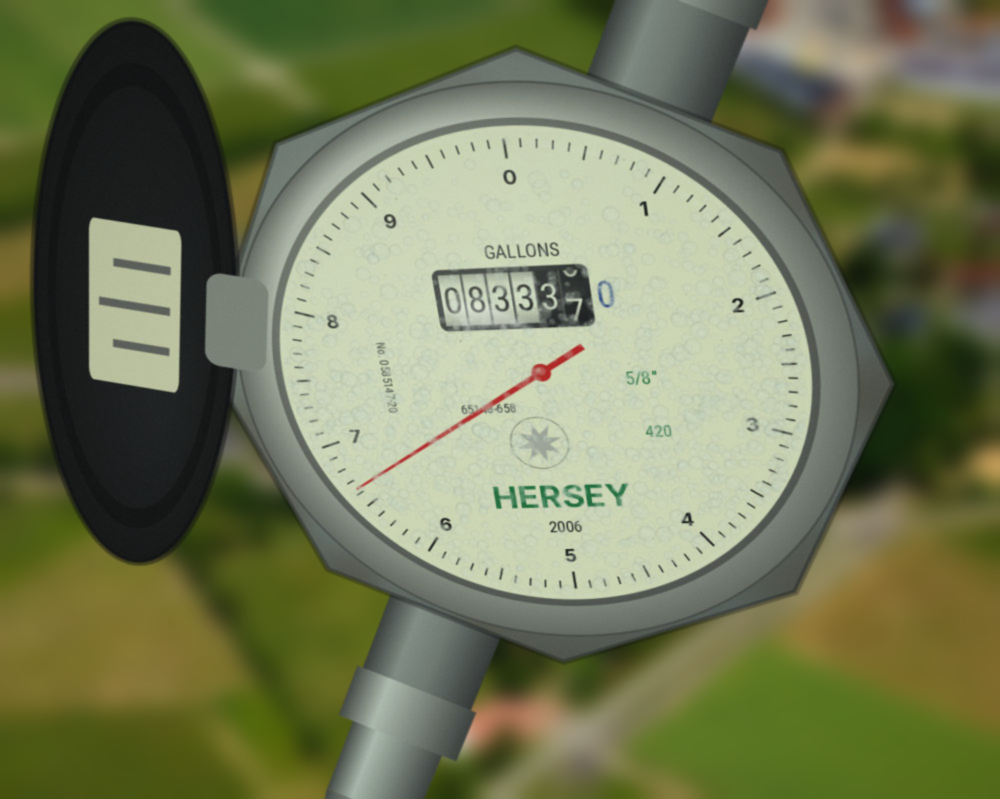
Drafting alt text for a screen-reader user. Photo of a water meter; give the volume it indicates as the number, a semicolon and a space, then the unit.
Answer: 833366.6; gal
